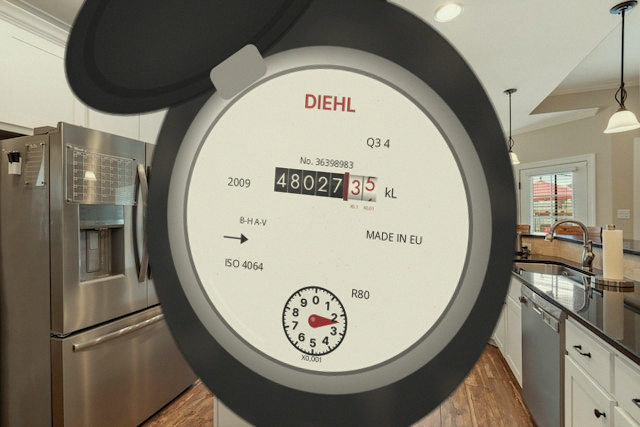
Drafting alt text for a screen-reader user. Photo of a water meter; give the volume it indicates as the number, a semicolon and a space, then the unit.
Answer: 48027.352; kL
